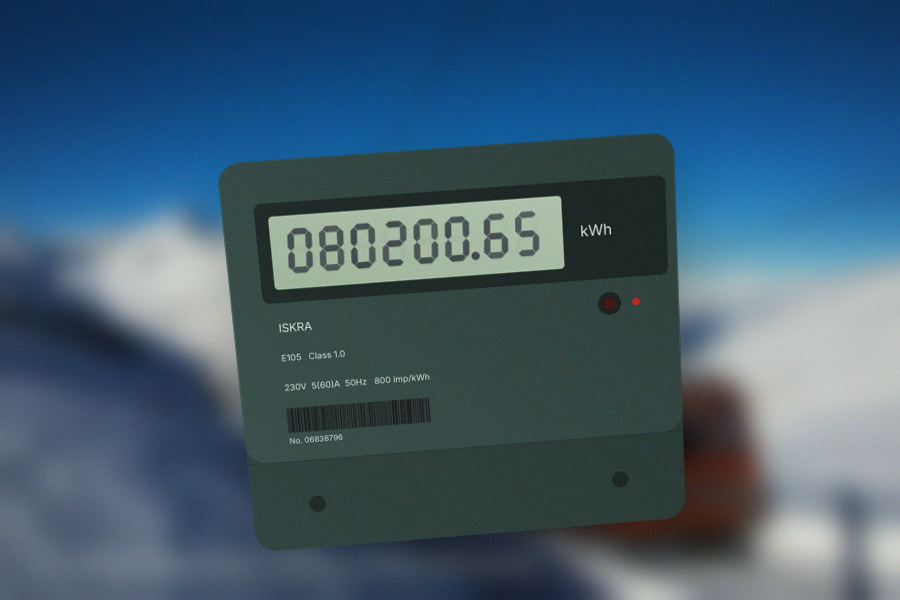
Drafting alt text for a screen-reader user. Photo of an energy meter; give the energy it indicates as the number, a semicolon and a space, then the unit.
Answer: 80200.65; kWh
